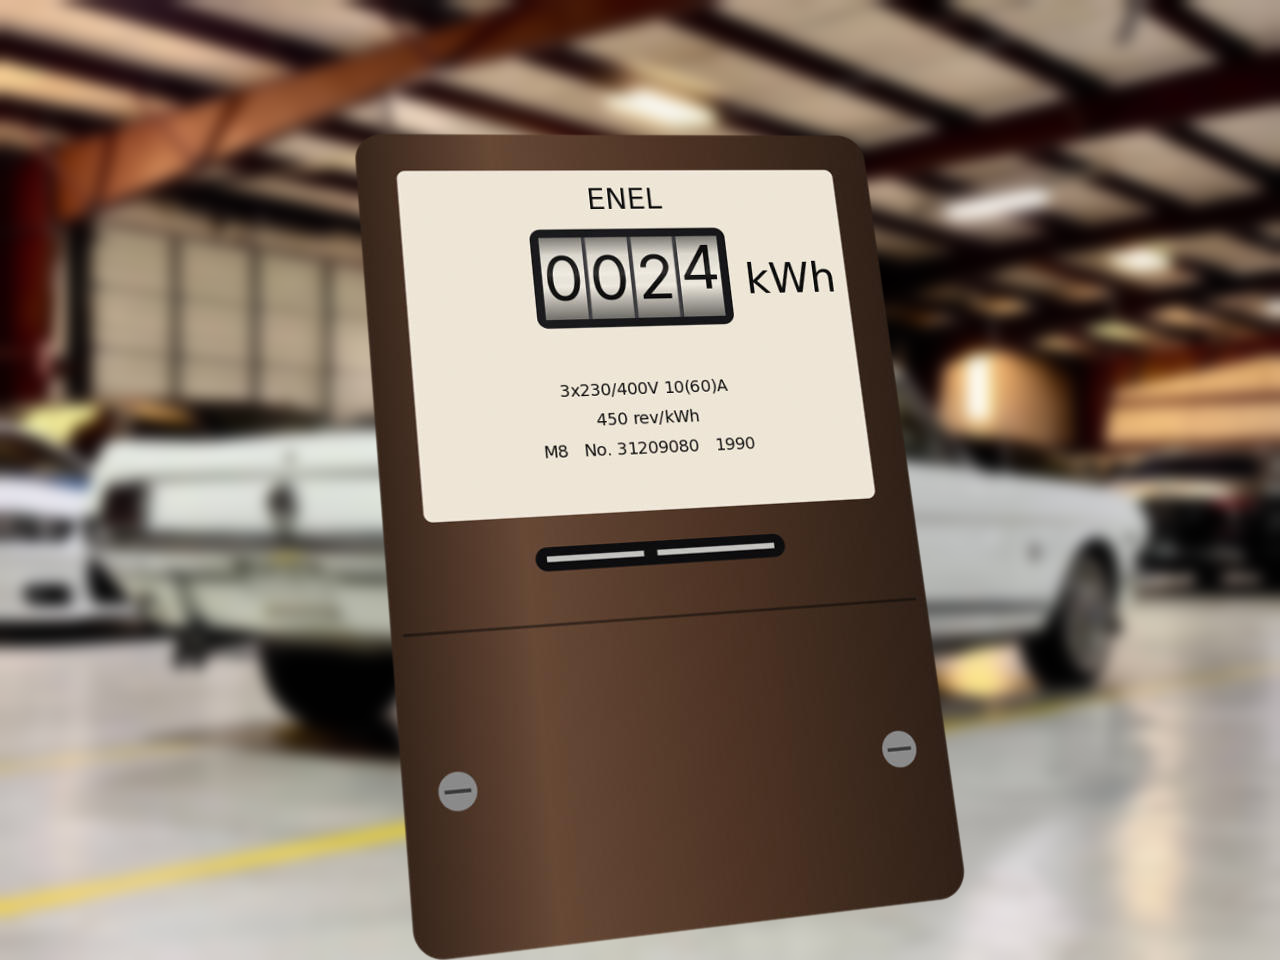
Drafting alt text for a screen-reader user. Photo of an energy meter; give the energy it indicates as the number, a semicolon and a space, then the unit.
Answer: 24; kWh
